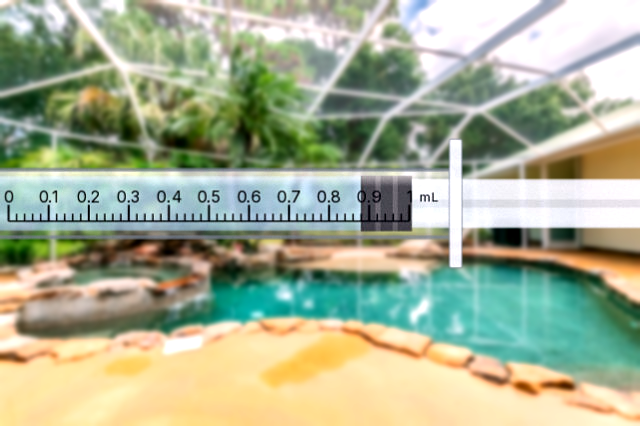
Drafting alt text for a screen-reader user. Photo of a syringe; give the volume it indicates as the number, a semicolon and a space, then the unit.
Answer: 0.88; mL
